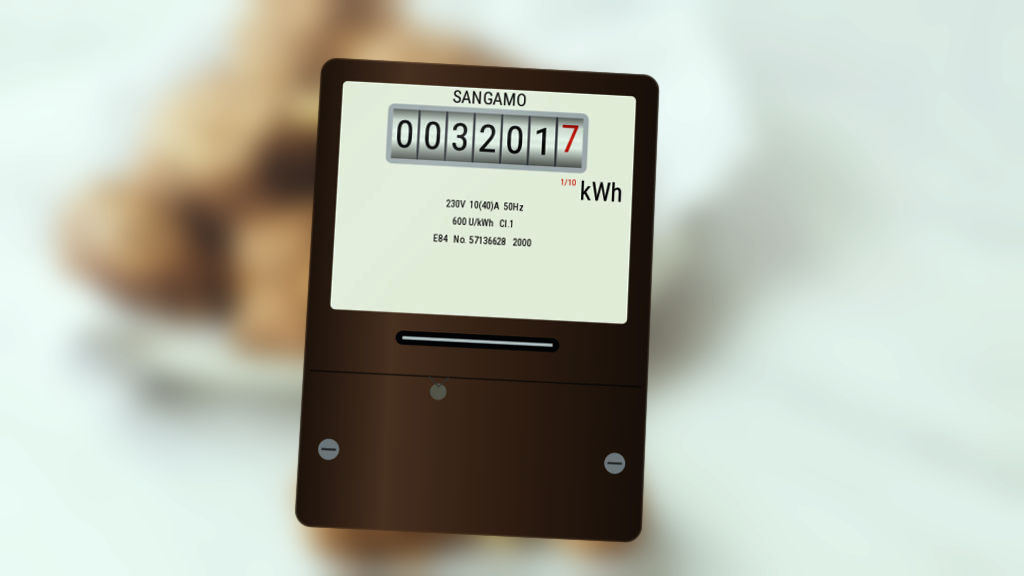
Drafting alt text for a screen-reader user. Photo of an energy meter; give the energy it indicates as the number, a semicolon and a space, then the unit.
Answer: 3201.7; kWh
